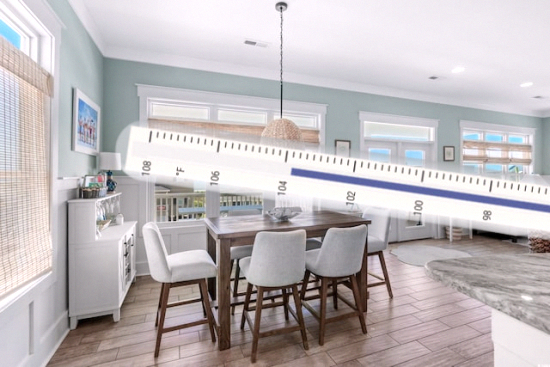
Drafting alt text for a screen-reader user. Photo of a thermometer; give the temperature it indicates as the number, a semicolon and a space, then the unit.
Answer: 103.8; °F
